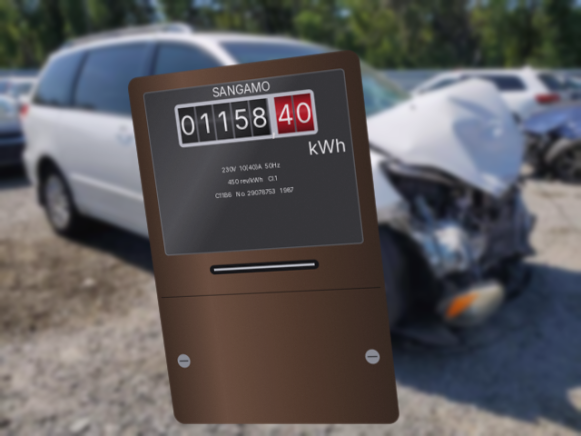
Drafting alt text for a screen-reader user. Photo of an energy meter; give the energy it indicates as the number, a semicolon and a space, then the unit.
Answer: 1158.40; kWh
